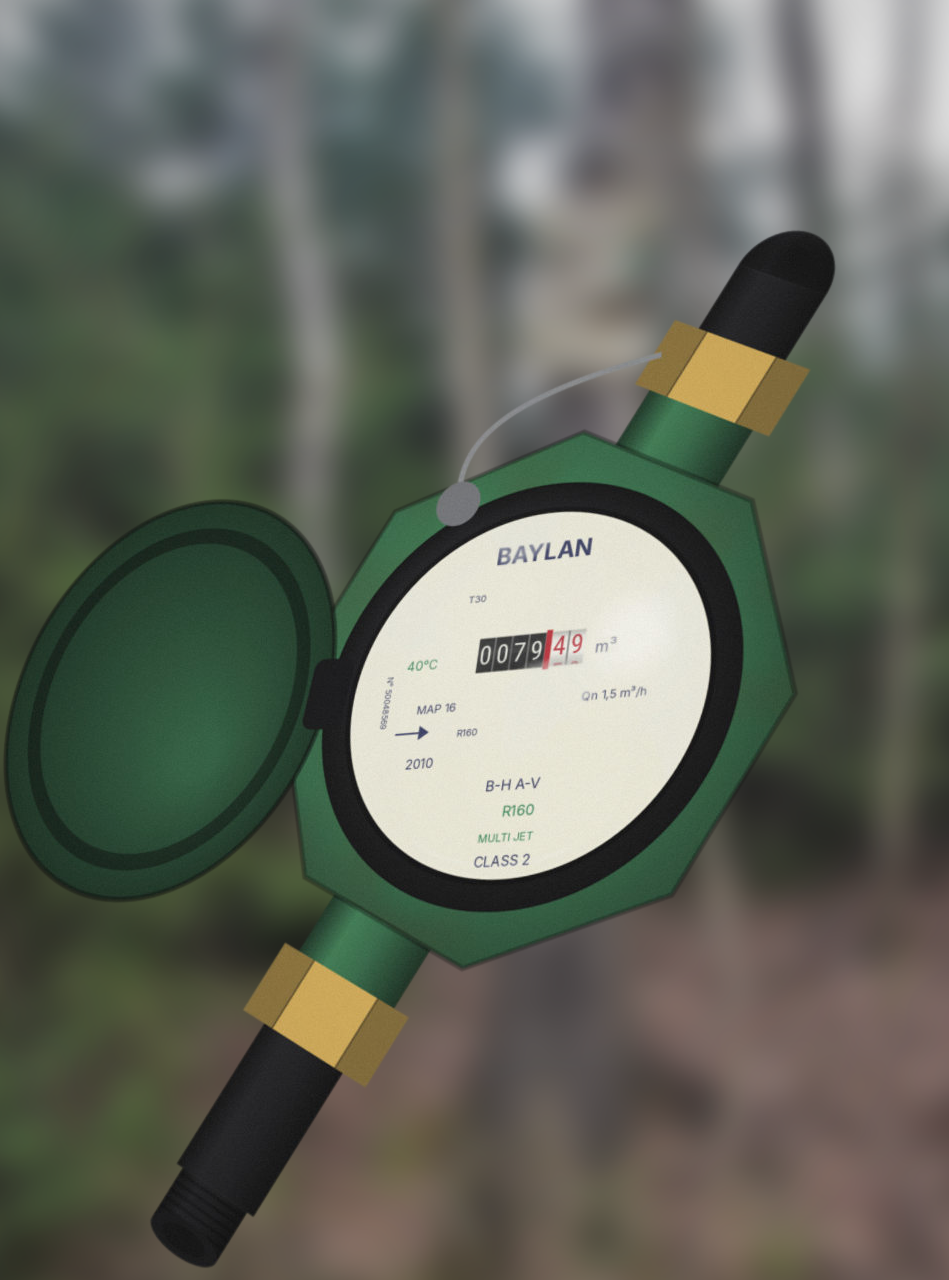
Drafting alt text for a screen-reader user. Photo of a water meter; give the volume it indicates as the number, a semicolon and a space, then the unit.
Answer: 79.49; m³
